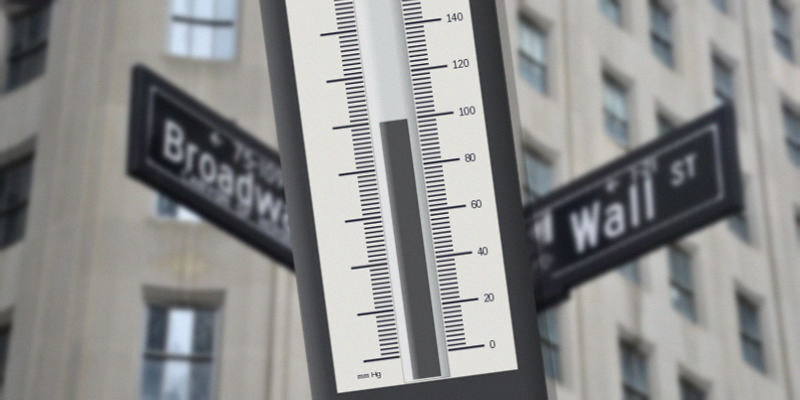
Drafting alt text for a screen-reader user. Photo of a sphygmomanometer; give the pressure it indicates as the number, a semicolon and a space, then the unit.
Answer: 100; mmHg
